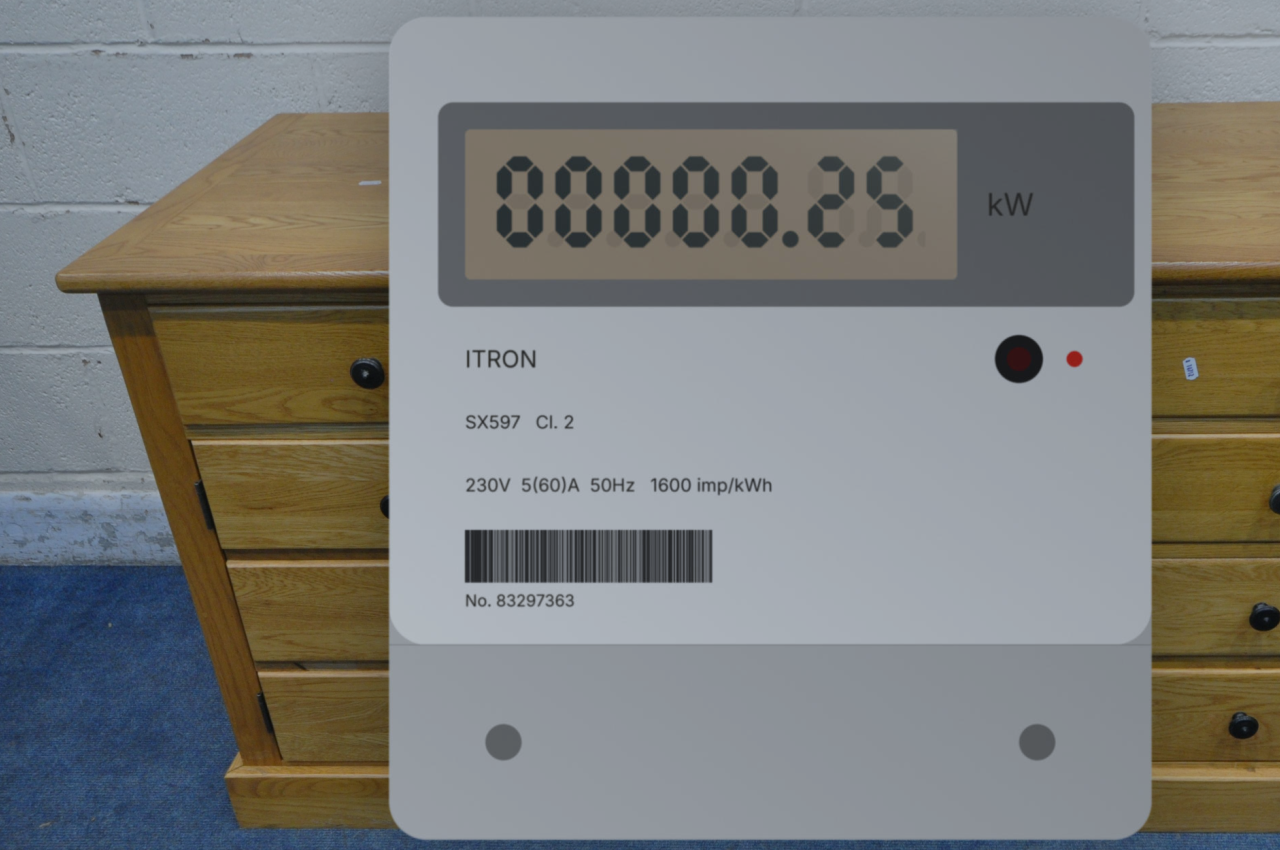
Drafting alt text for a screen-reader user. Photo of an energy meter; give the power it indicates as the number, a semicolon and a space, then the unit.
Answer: 0.25; kW
